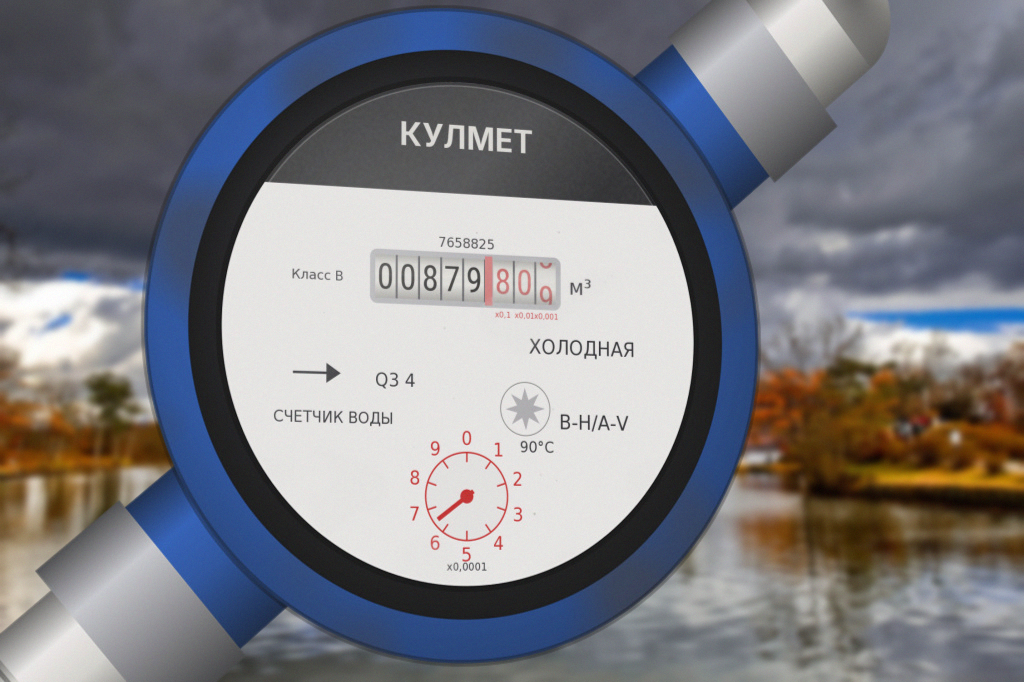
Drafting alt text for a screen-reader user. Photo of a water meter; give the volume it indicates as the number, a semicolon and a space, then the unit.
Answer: 879.8086; m³
